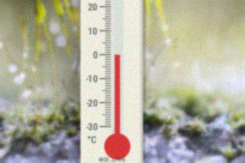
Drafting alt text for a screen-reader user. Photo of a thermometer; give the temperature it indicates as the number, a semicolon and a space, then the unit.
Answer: 0; °C
